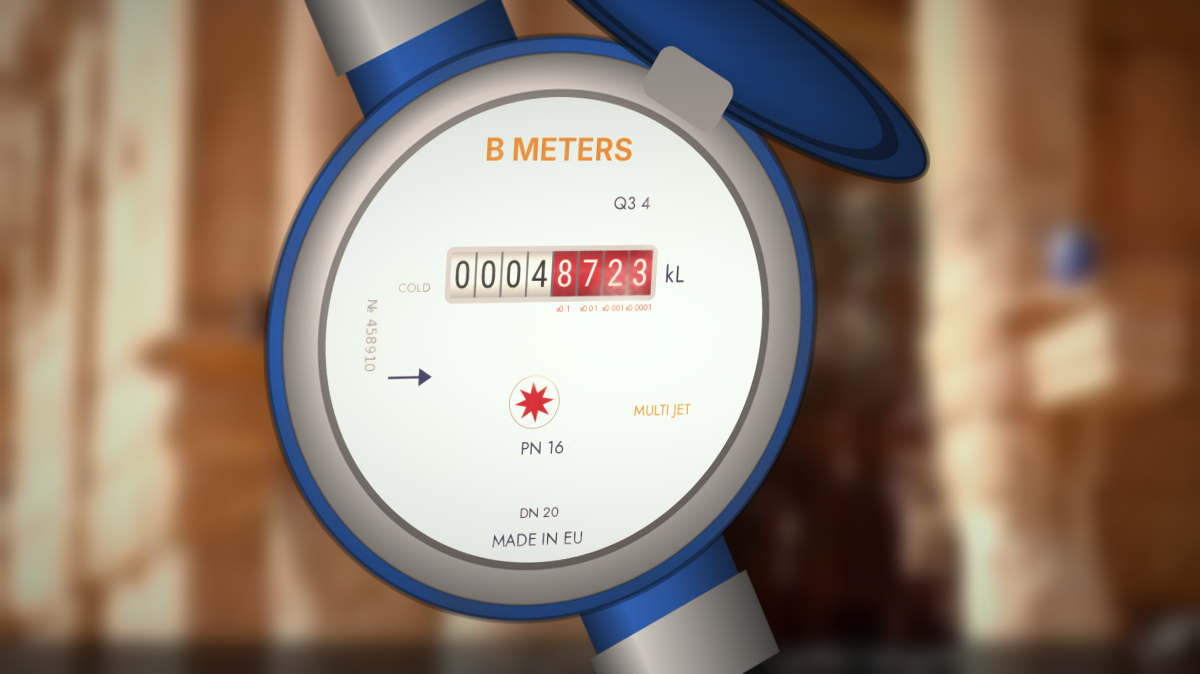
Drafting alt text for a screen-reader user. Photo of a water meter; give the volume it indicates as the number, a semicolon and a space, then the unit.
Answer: 4.8723; kL
